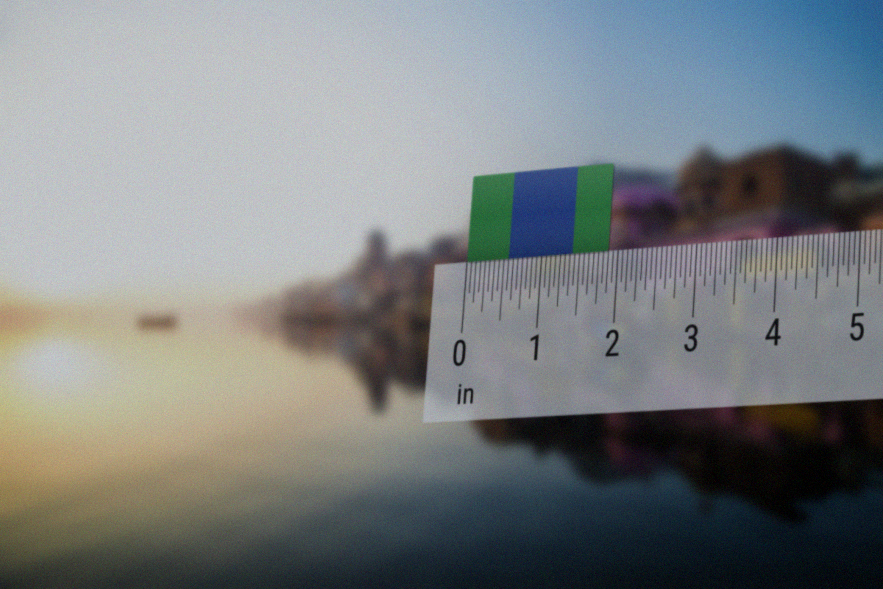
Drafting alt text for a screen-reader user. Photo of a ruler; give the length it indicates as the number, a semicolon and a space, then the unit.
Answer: 1.875; in
